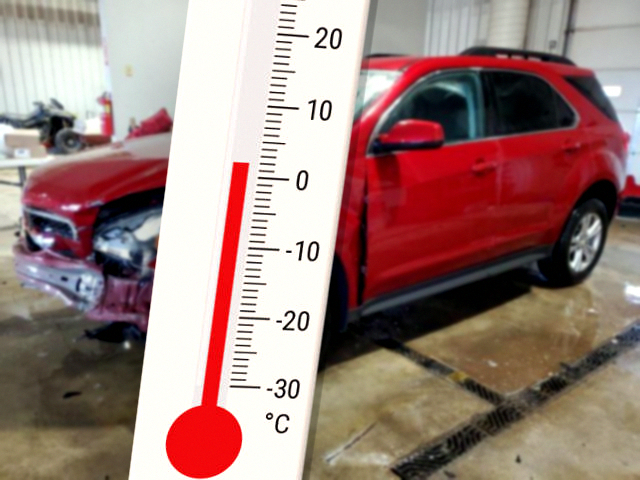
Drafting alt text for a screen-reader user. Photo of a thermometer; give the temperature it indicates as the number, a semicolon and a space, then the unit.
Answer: 2; °C
